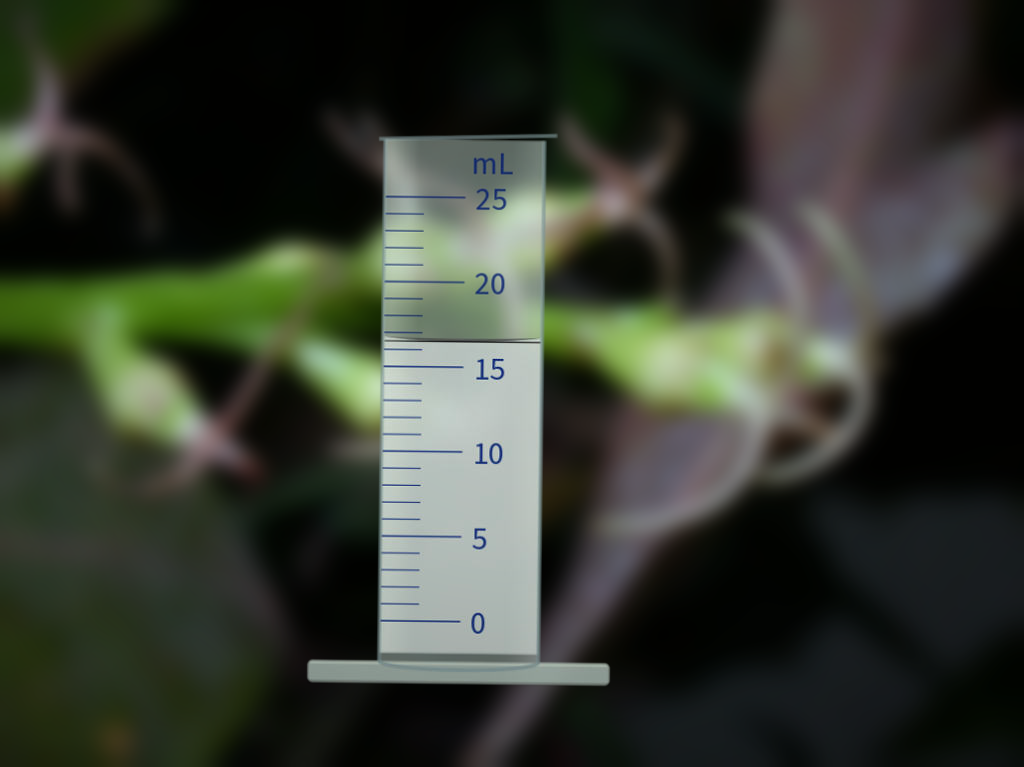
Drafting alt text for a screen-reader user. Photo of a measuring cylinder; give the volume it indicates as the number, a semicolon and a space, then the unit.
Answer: 16.5; mL
